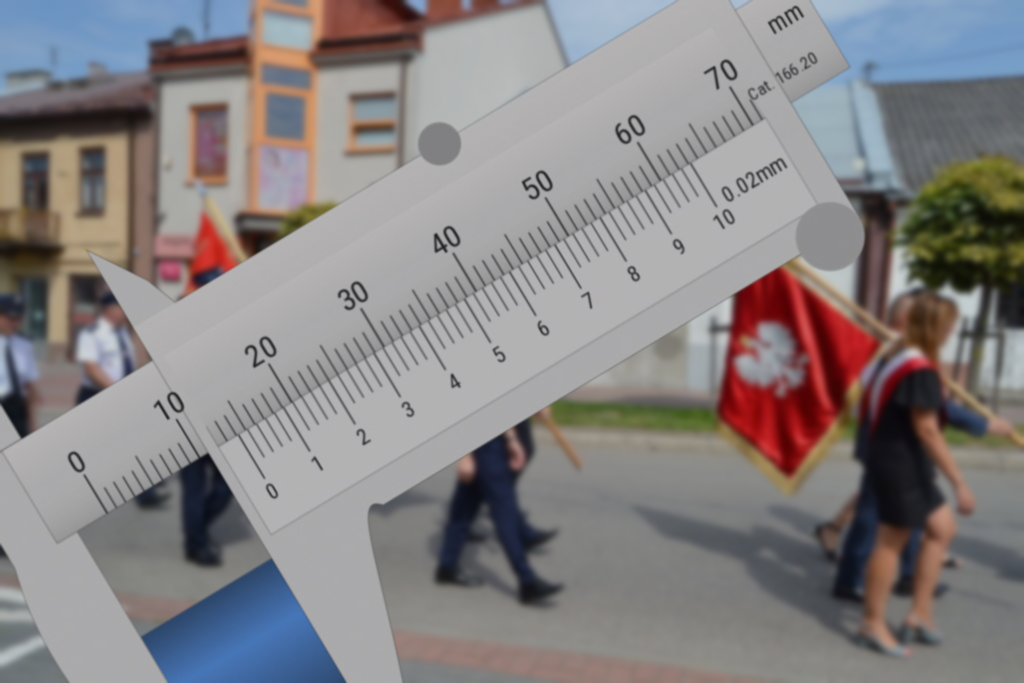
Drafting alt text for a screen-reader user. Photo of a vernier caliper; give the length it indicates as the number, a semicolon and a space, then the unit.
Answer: 14.2; mm
